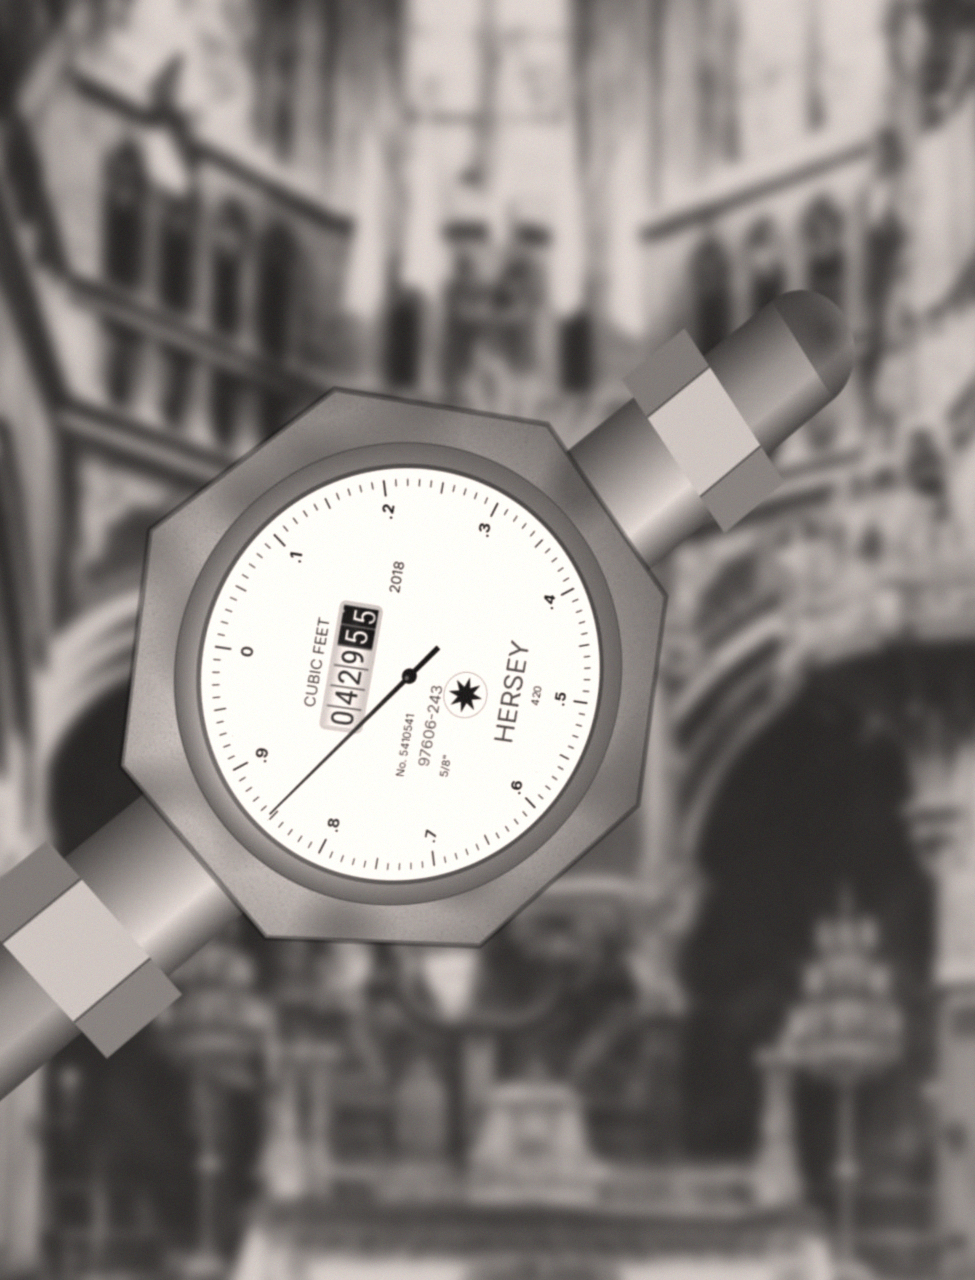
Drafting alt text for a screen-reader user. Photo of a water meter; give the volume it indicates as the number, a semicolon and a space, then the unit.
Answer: 42954.85; ft³
